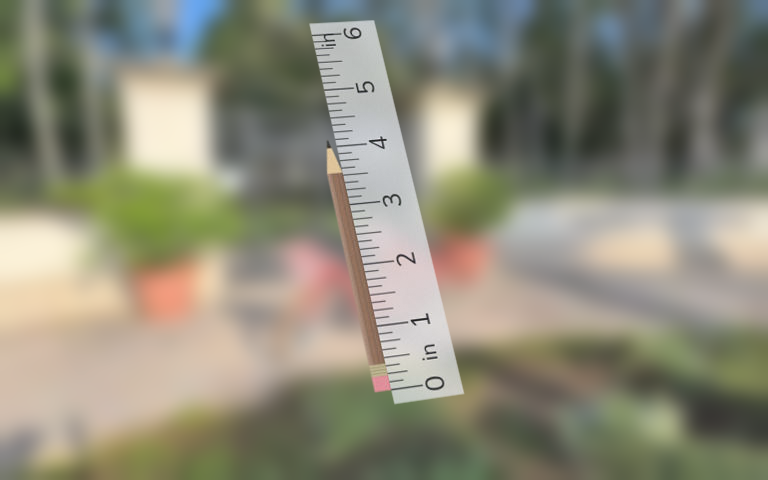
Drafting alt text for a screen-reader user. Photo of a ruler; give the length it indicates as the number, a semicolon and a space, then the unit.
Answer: 4.125; in
